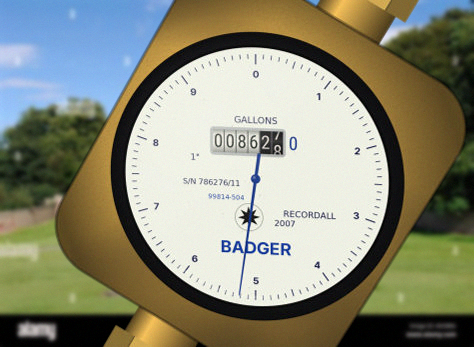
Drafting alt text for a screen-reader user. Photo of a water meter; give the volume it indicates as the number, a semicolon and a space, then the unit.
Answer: 86275.2; gal
